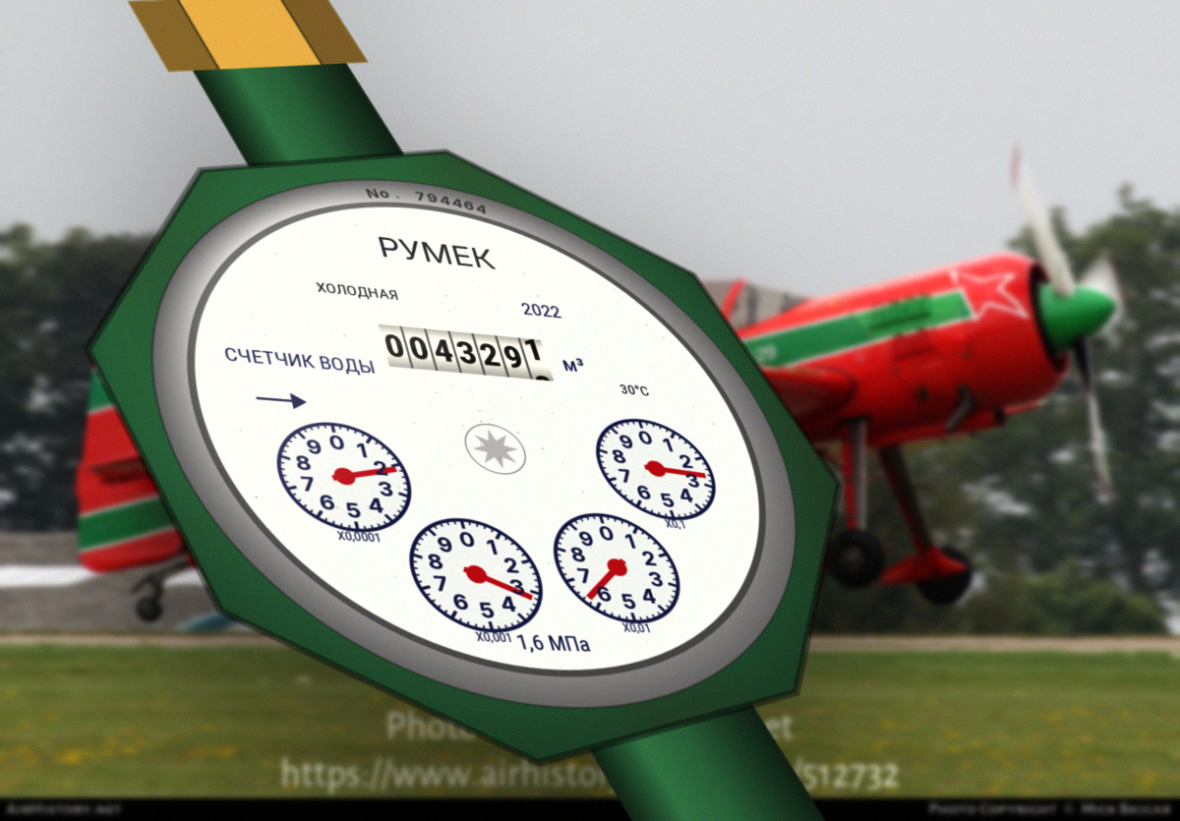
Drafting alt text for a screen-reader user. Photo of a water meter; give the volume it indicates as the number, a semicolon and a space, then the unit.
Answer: 43291.2632; m³
